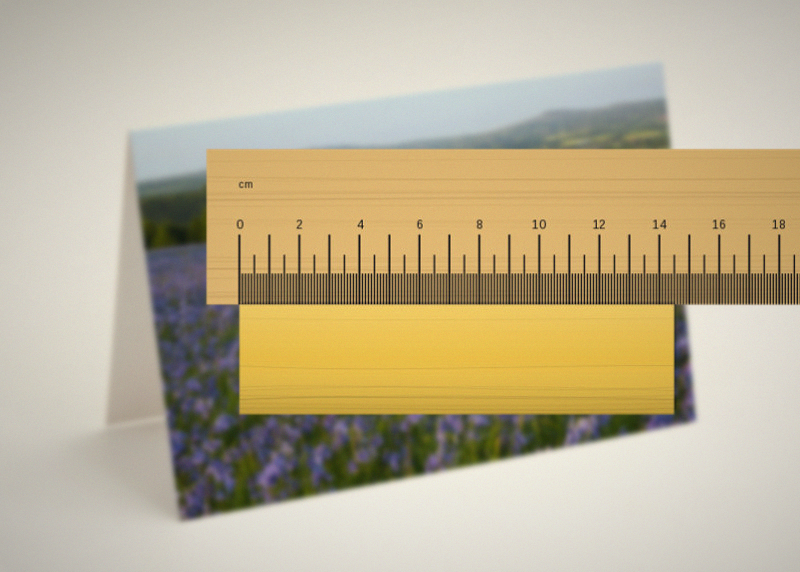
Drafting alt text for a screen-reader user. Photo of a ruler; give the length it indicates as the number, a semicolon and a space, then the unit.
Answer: 14.5; cm
